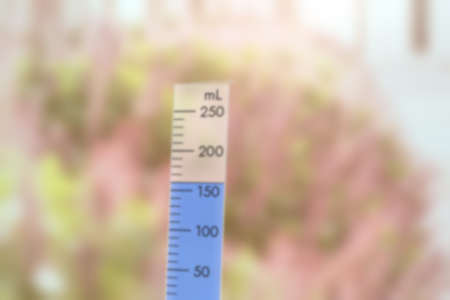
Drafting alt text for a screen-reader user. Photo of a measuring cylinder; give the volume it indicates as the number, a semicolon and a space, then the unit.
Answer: 160; mL
